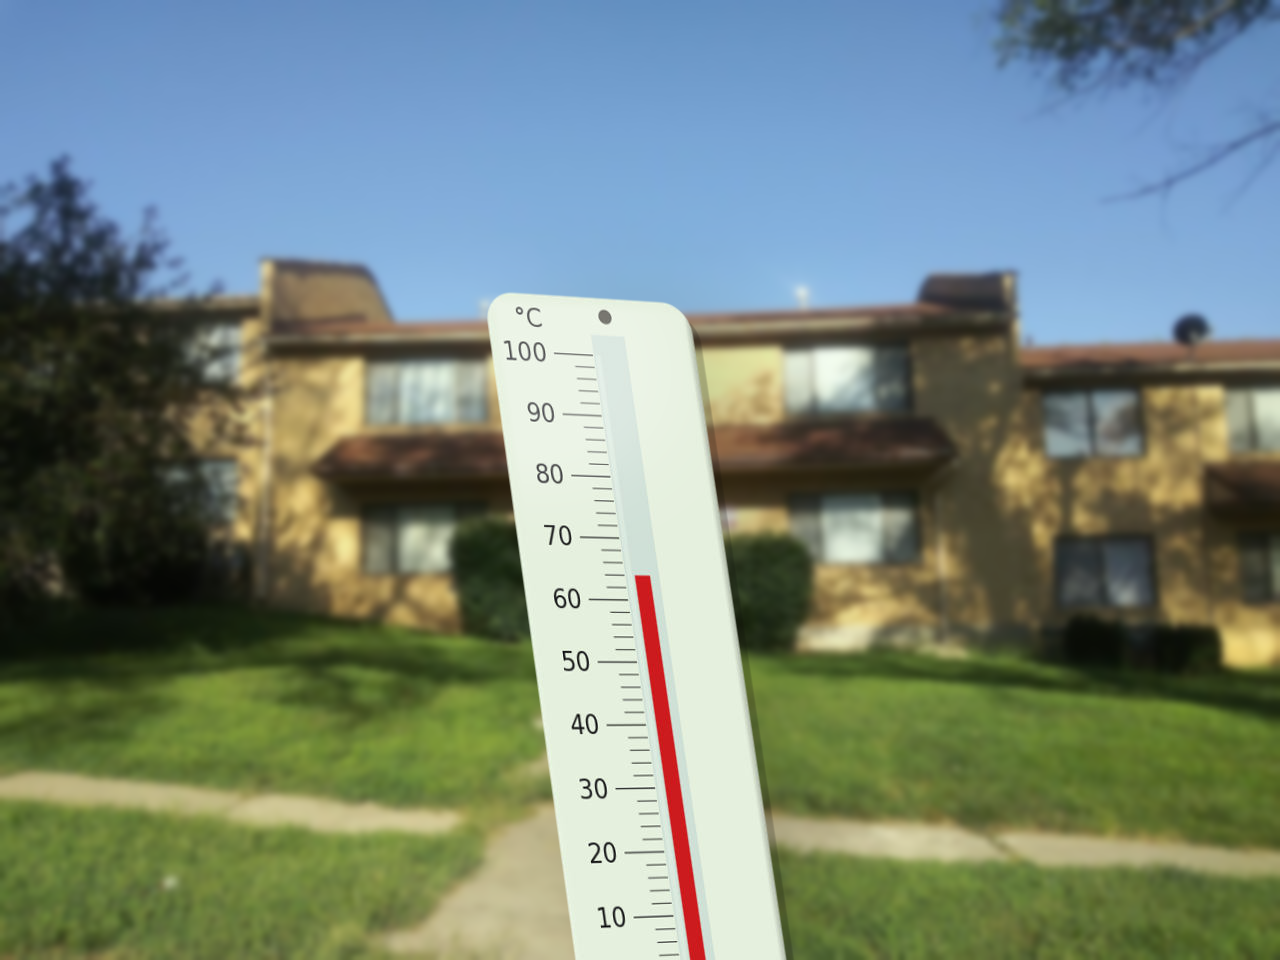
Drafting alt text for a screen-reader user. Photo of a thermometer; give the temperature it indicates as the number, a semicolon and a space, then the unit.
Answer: 64; °C
